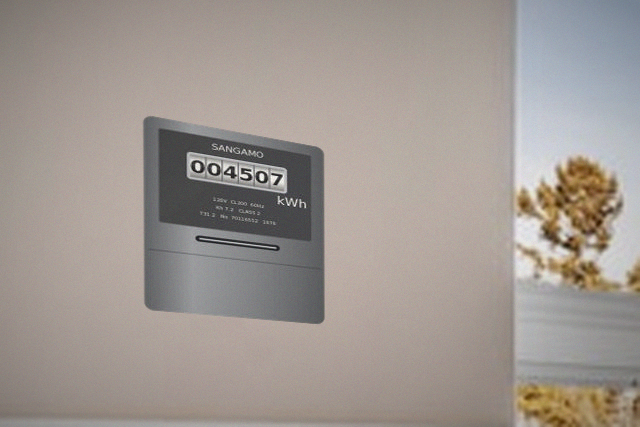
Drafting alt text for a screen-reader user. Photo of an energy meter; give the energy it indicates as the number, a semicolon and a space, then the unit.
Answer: 4507; kWh
